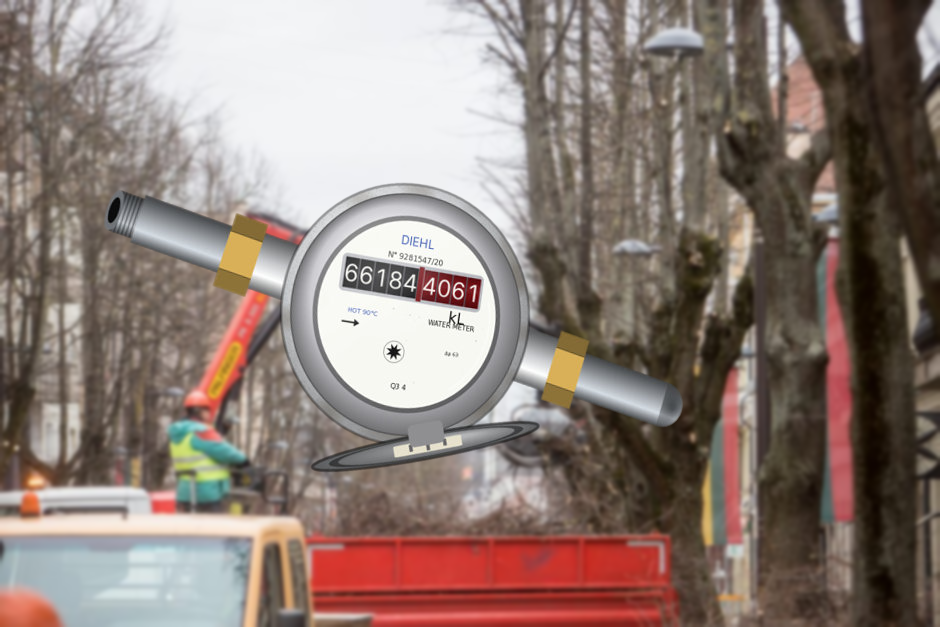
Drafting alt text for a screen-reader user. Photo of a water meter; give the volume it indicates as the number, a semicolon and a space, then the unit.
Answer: 66184.4061; kL
